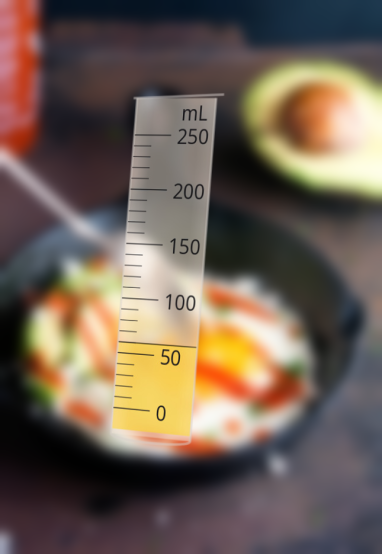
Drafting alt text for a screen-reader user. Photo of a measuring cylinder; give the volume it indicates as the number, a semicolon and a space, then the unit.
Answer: 60; mL
